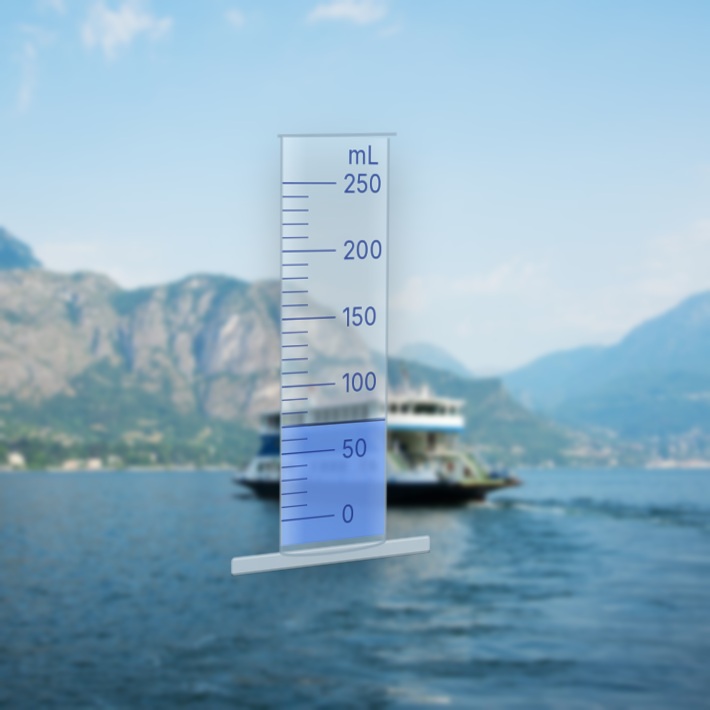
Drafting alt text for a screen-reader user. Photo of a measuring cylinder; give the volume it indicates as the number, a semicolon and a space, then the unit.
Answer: 70; mL
